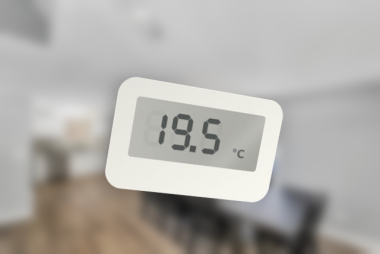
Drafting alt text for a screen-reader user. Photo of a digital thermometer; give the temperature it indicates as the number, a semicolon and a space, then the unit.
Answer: 19.5; °C
